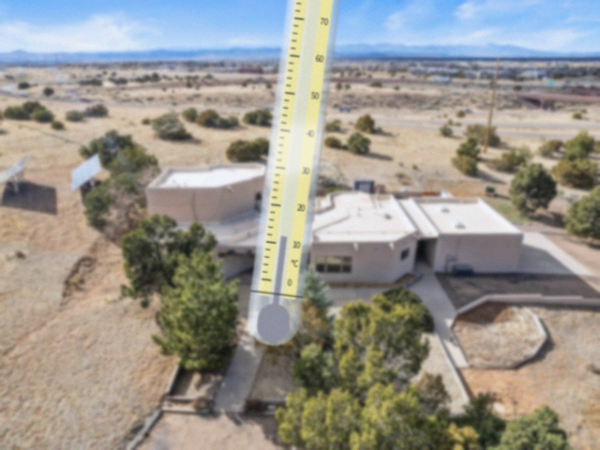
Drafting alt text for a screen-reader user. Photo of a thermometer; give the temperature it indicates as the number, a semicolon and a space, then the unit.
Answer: 12; °C
